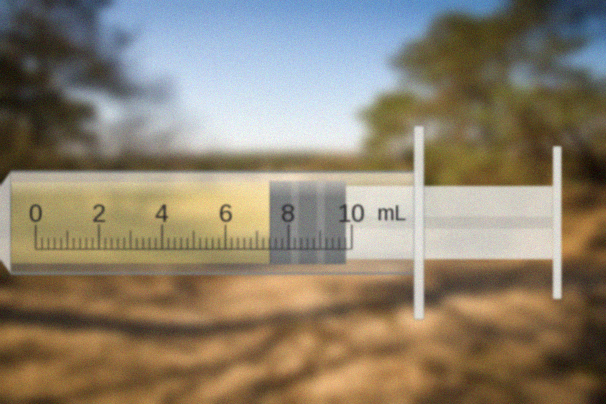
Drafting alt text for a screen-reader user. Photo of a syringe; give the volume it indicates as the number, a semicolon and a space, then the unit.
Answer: 7.4; mL
